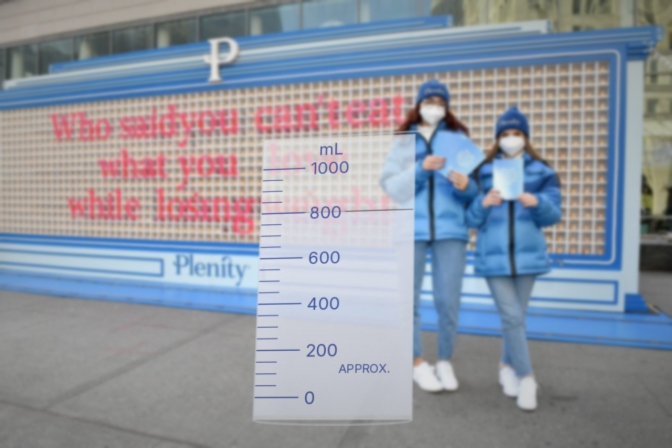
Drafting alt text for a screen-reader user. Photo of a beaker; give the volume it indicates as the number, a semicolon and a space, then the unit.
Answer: 800; mL
